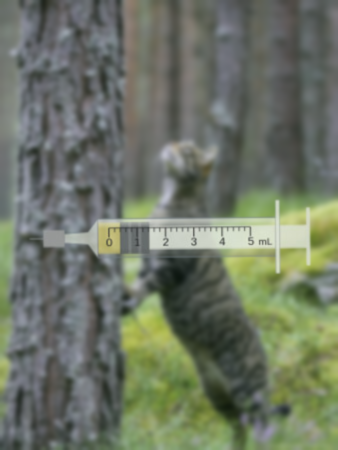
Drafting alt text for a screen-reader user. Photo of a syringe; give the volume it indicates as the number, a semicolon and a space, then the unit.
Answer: 0.4; mL
